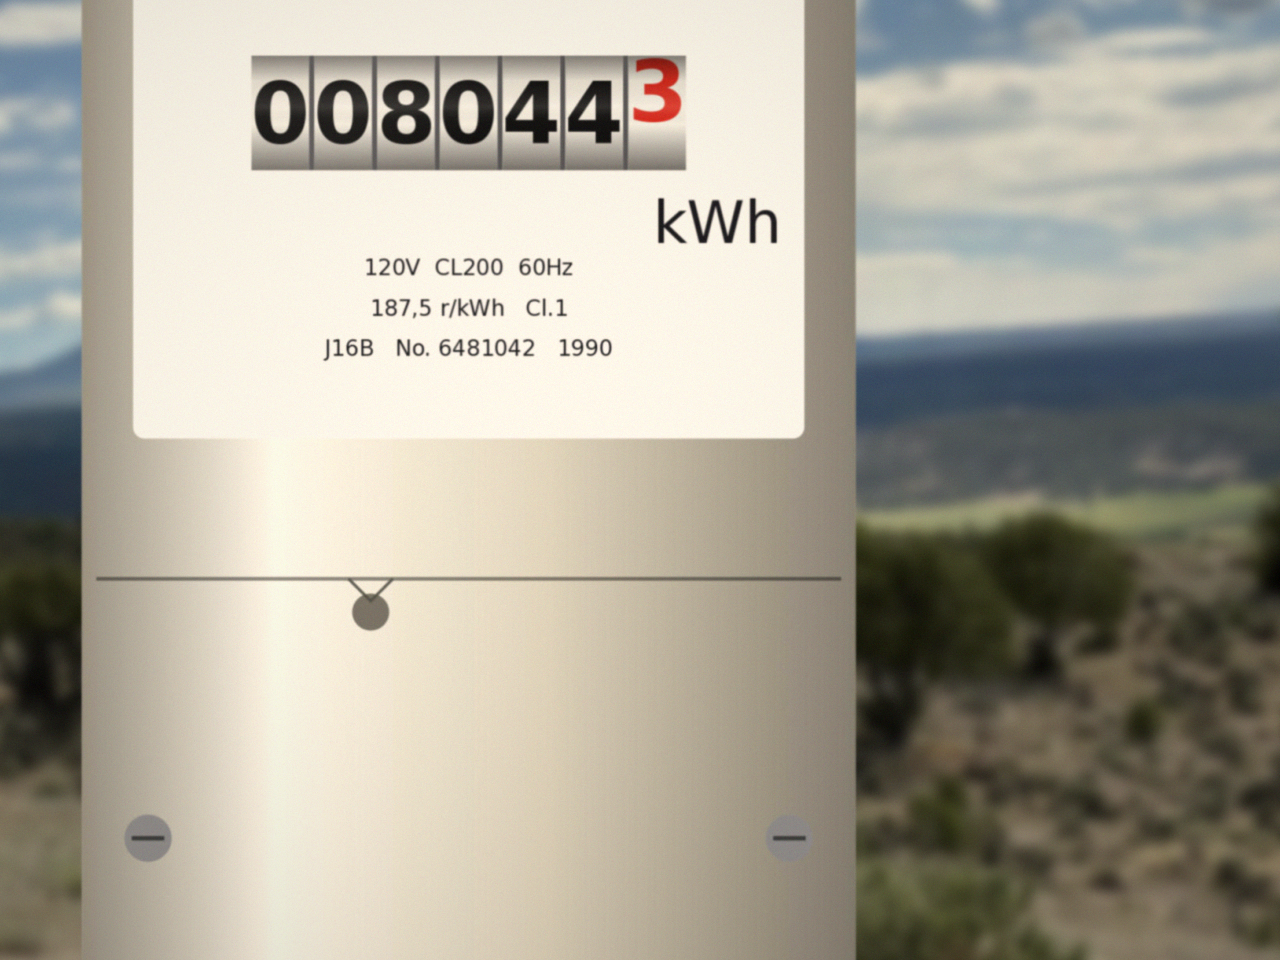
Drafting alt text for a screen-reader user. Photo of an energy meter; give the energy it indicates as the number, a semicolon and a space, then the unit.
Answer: 8044.3; kWh
